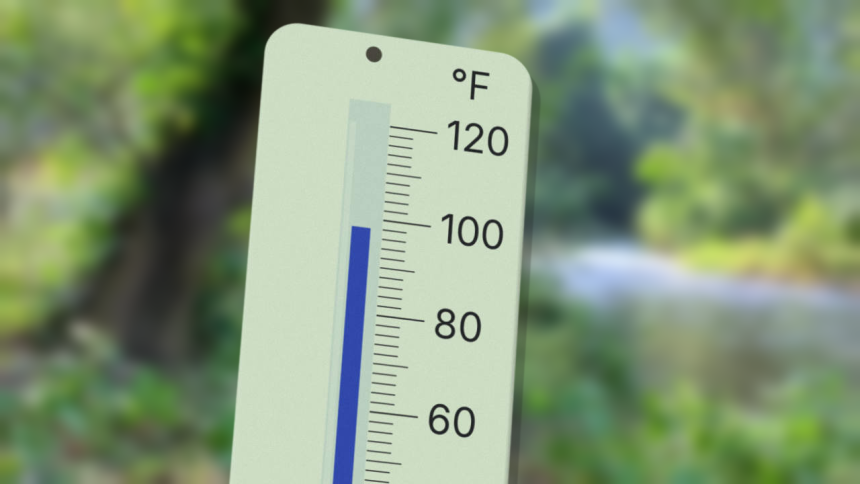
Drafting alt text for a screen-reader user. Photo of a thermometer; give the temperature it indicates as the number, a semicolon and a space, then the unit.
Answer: 98; °F
